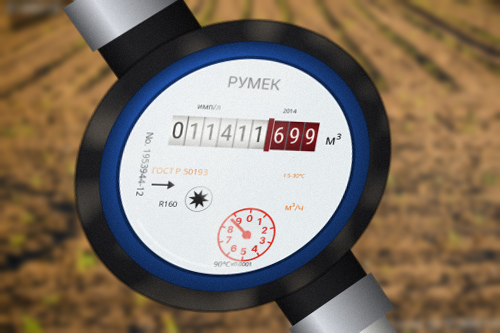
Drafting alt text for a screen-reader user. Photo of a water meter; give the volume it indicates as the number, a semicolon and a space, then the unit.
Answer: 11411.6998; m³
